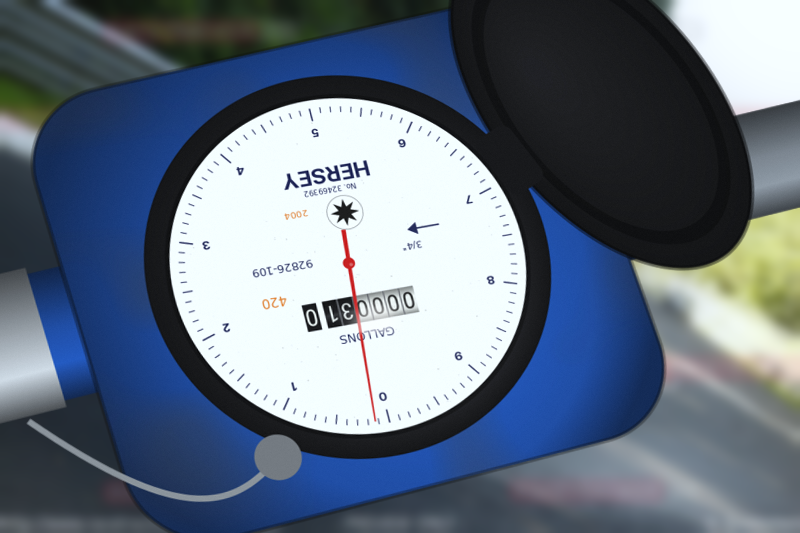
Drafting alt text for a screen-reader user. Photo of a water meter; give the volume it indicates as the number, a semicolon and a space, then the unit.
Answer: 310.1; gal
